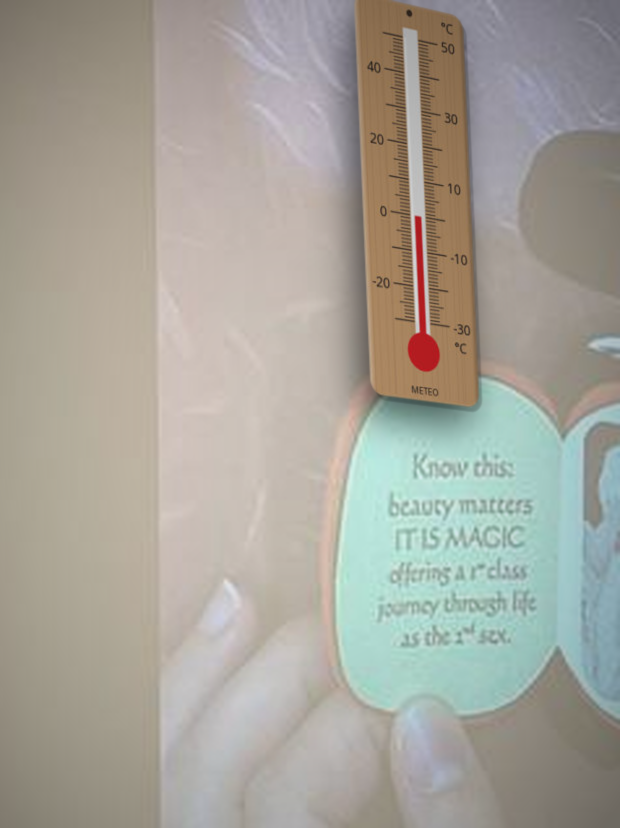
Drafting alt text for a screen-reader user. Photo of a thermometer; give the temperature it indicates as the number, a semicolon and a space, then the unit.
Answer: 0; °C
